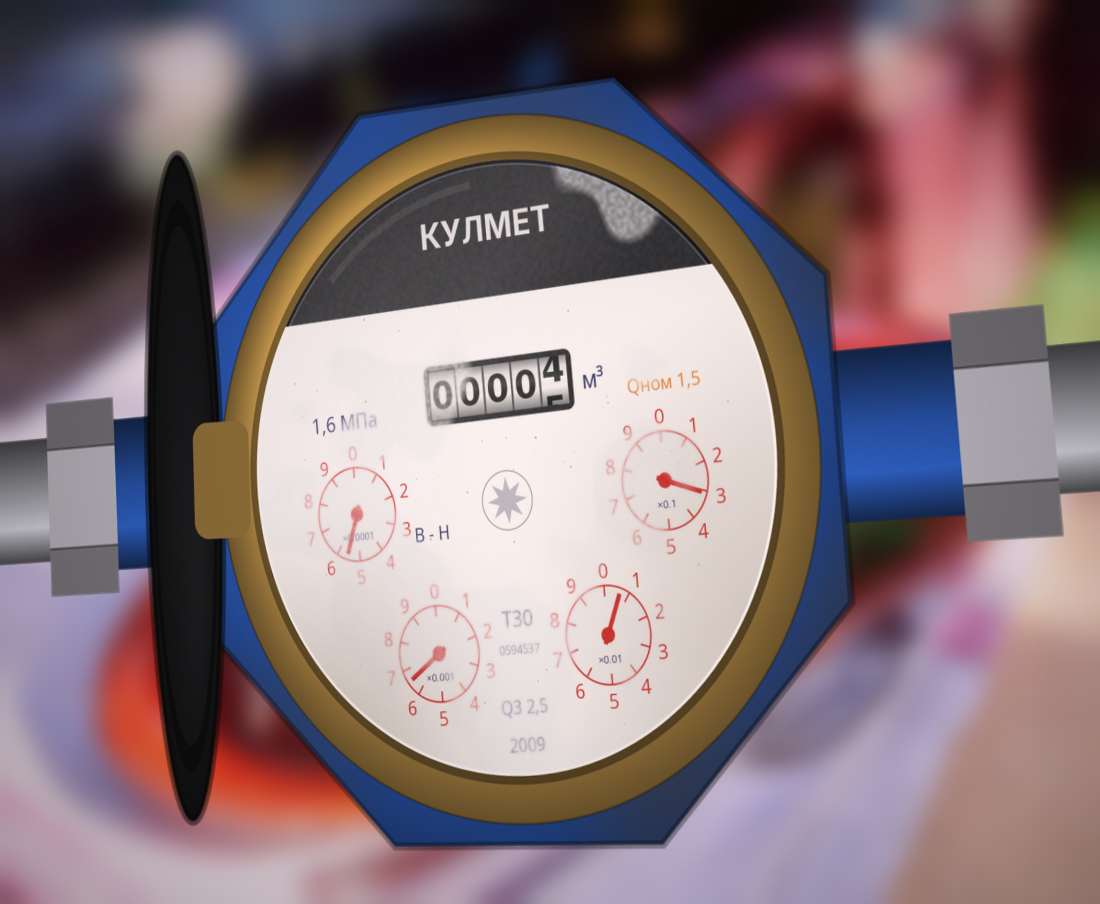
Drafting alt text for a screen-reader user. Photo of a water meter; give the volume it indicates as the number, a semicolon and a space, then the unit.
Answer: 4.3065; m³
